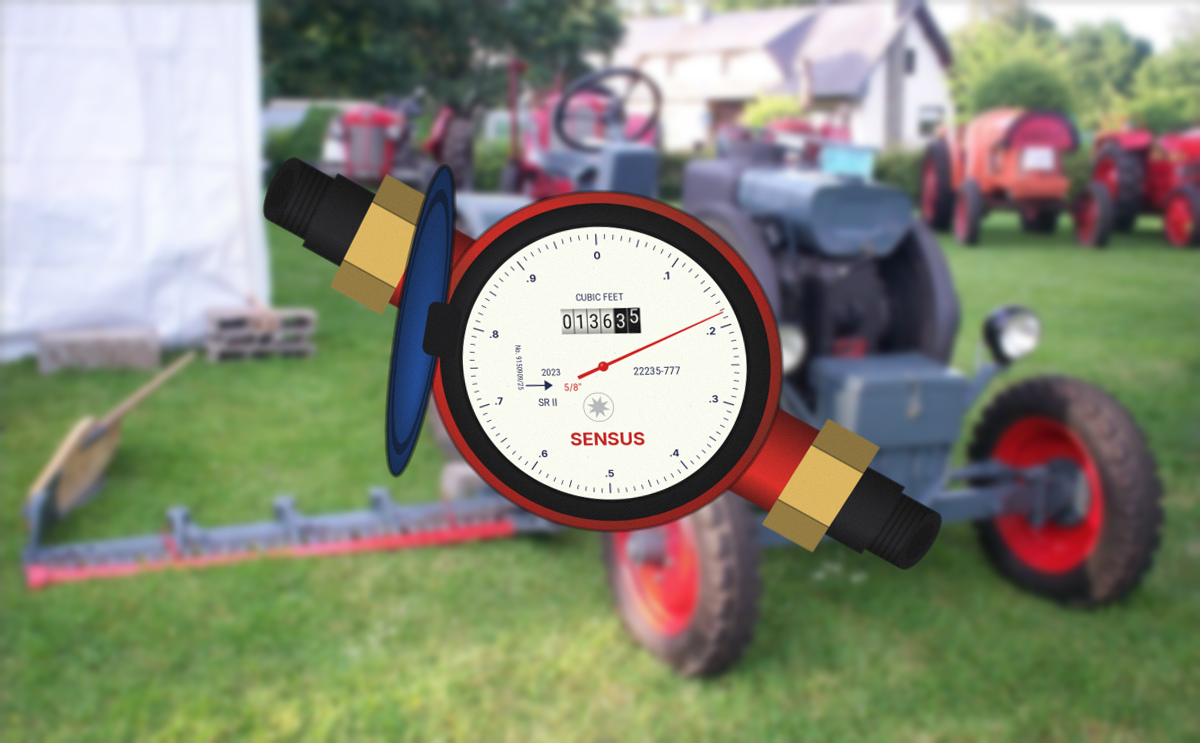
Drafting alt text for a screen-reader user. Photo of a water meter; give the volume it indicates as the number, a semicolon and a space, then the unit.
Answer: 13635.18; ft³
